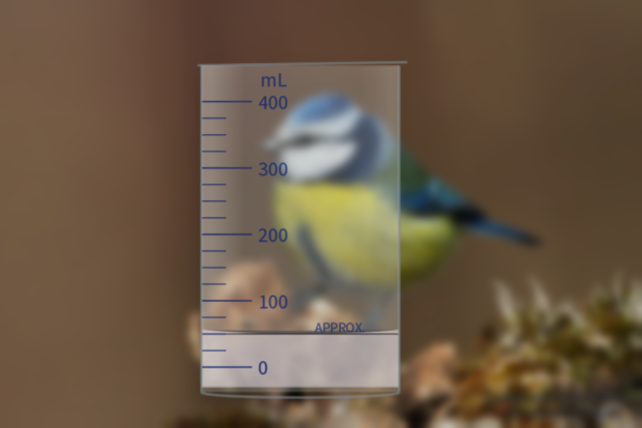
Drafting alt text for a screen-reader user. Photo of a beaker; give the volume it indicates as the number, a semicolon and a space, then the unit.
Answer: 50; mL
